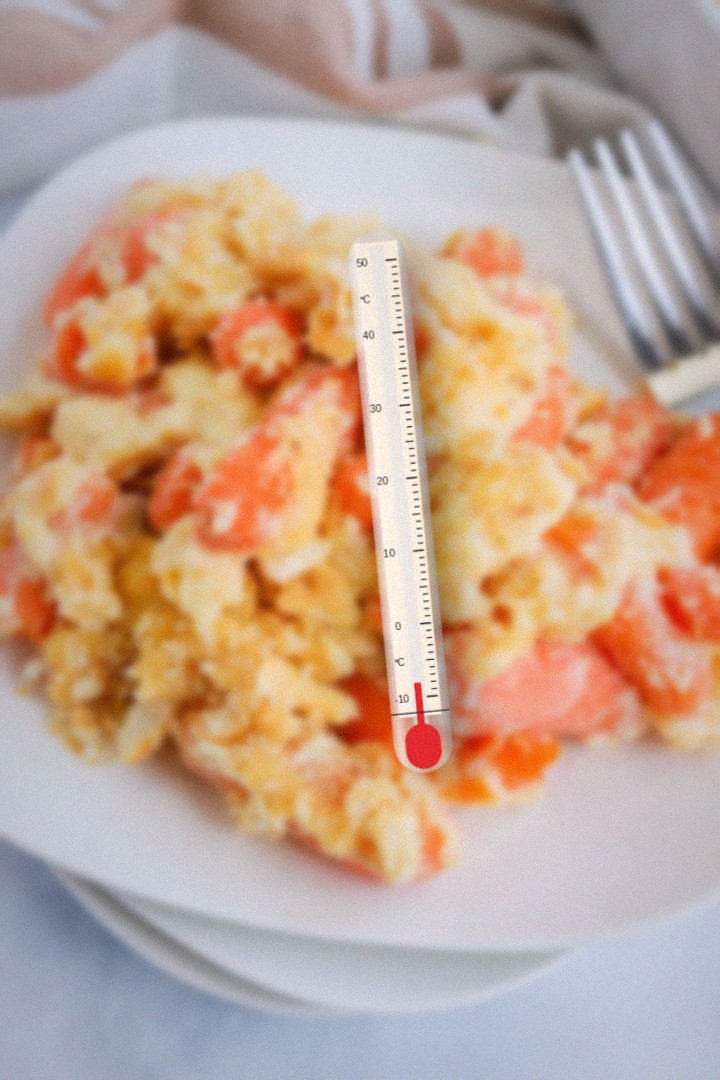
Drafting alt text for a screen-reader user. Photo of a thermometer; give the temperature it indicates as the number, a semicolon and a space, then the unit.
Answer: -8; °C
